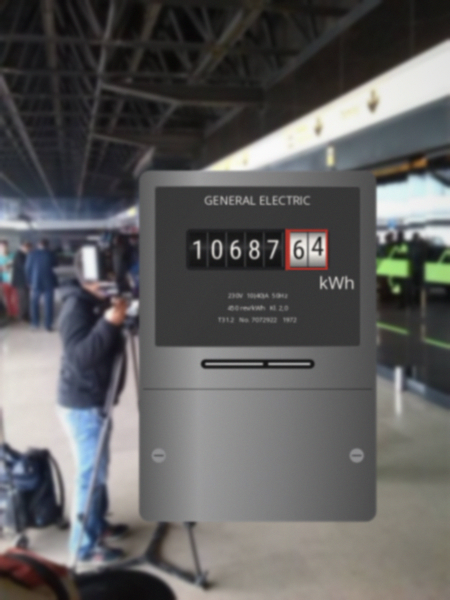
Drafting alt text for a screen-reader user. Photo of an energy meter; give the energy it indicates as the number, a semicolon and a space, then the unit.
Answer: 10687.64; kWh
